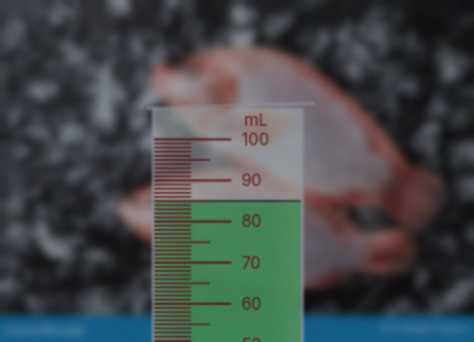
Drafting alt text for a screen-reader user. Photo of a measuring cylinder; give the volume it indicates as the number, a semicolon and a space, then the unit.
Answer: 85; mL
